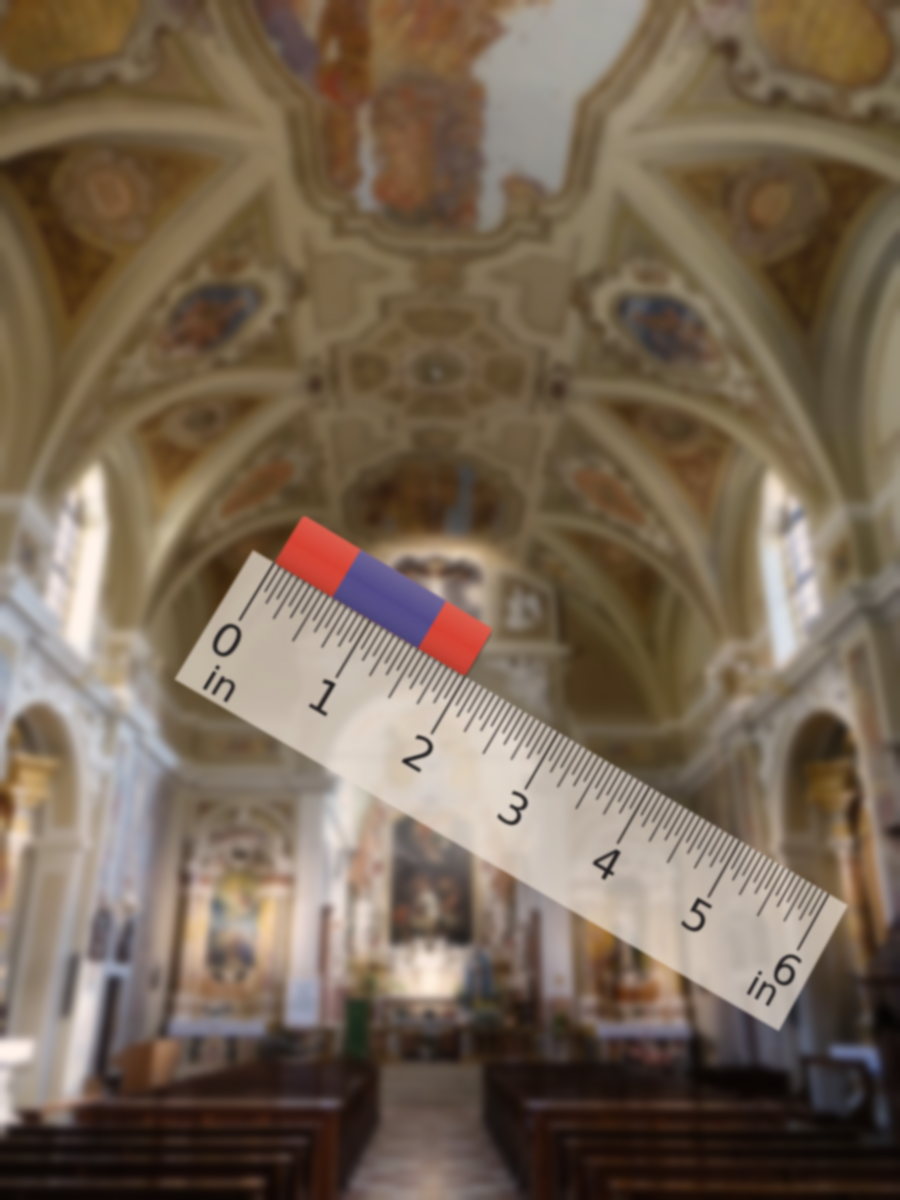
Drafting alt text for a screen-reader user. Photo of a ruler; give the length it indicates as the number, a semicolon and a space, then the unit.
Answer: 2; in
